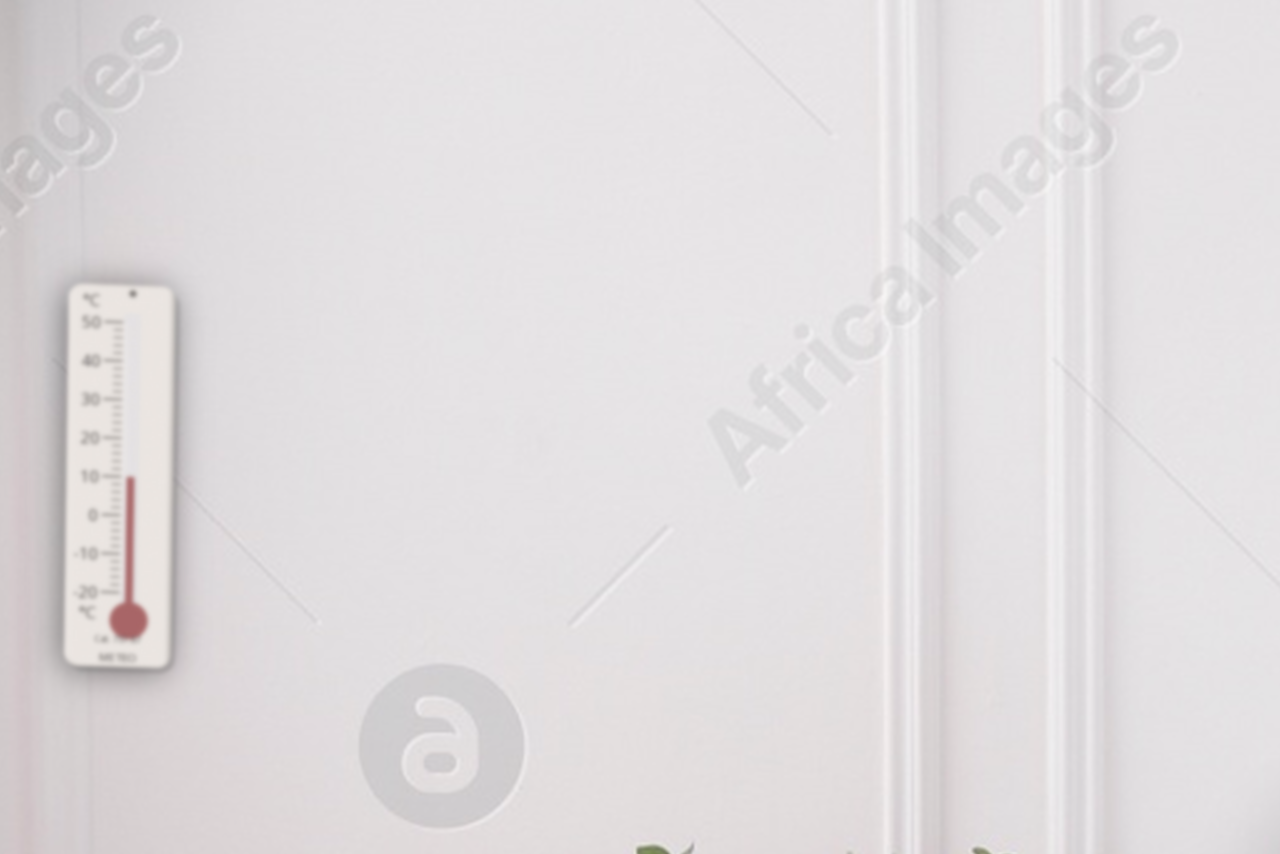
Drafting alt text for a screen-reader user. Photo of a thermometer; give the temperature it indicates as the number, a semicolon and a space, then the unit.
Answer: 10; °C
